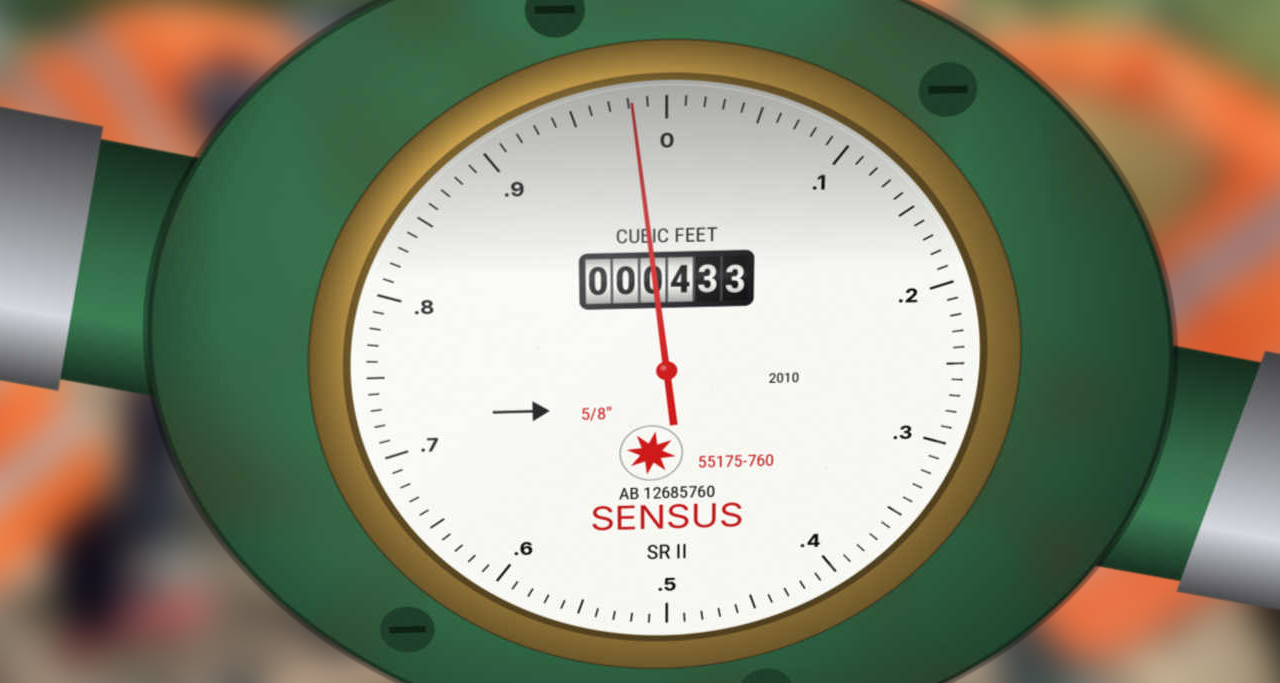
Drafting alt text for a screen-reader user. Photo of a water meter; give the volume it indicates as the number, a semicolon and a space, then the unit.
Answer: 432.98; ft³
